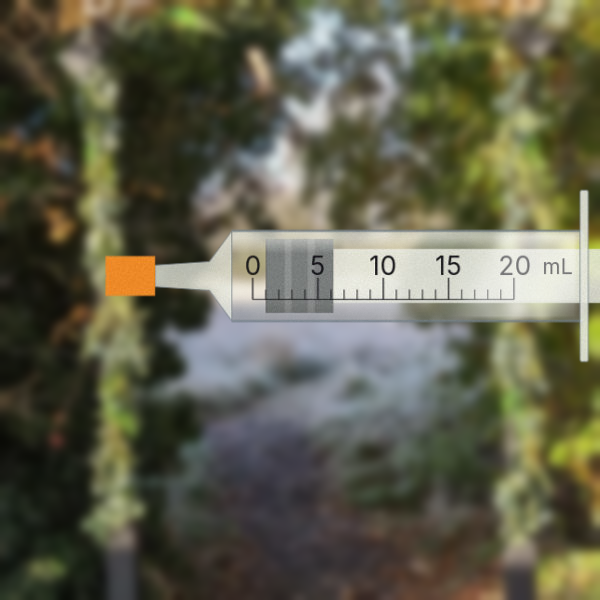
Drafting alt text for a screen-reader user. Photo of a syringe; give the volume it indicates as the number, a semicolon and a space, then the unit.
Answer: 1; mL
